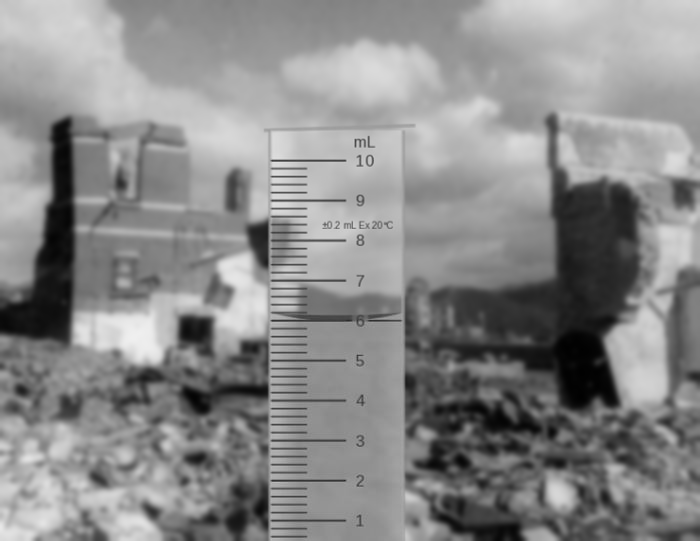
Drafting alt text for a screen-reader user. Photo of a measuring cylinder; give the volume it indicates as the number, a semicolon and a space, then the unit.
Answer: 6; mL
